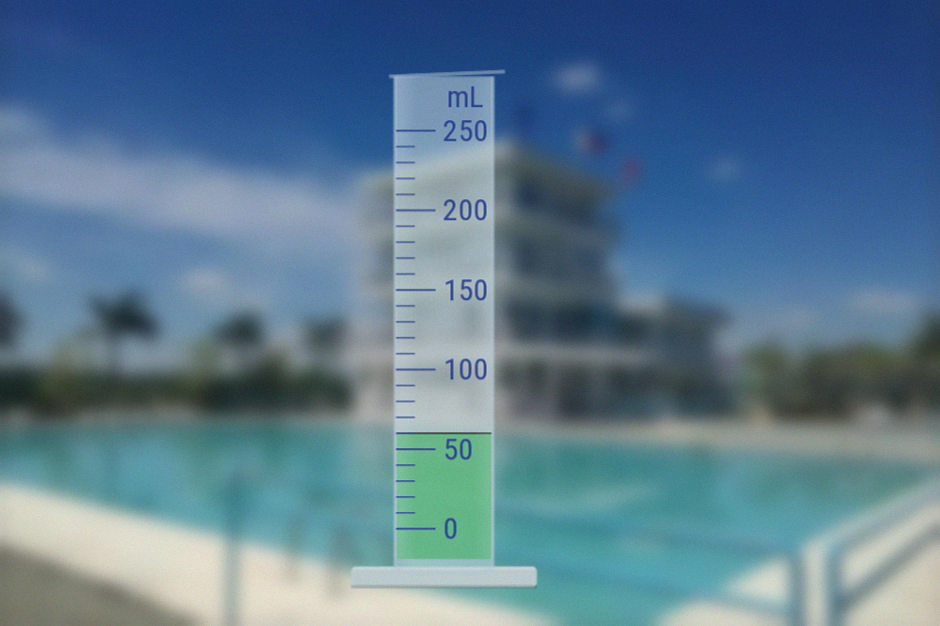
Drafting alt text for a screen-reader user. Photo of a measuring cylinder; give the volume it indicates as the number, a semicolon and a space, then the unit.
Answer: 60; mL
